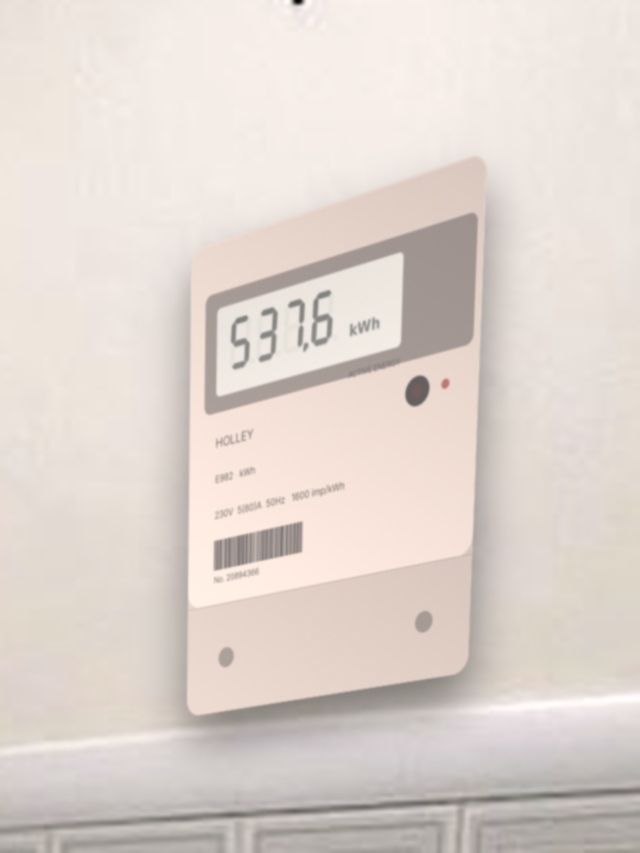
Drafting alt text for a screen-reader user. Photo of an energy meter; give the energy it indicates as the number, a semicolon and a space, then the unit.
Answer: 537.6; kWh
